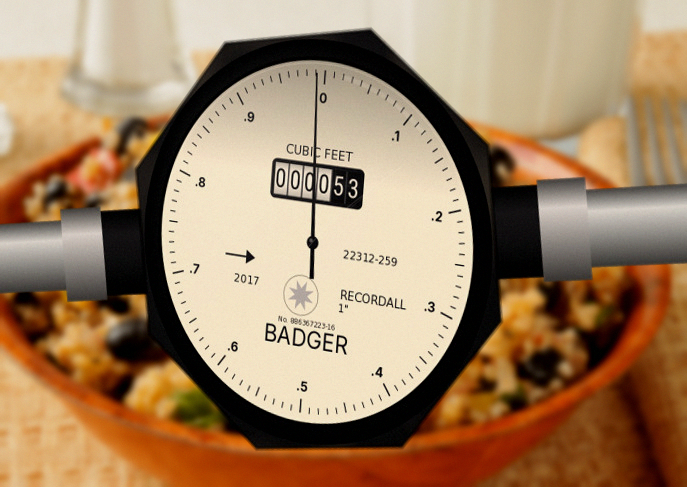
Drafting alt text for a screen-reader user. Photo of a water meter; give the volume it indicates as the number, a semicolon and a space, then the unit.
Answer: 52.99; ft³
